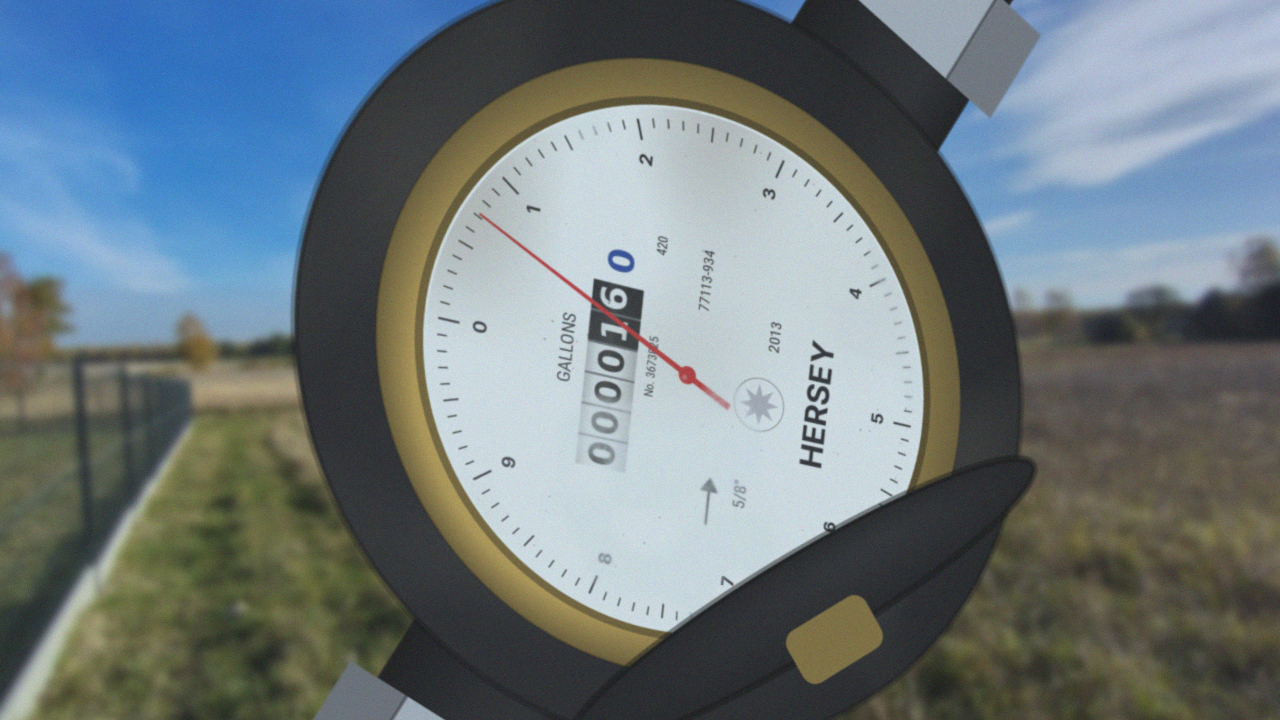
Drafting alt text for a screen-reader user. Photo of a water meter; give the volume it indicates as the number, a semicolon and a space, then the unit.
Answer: 160.7; gal
